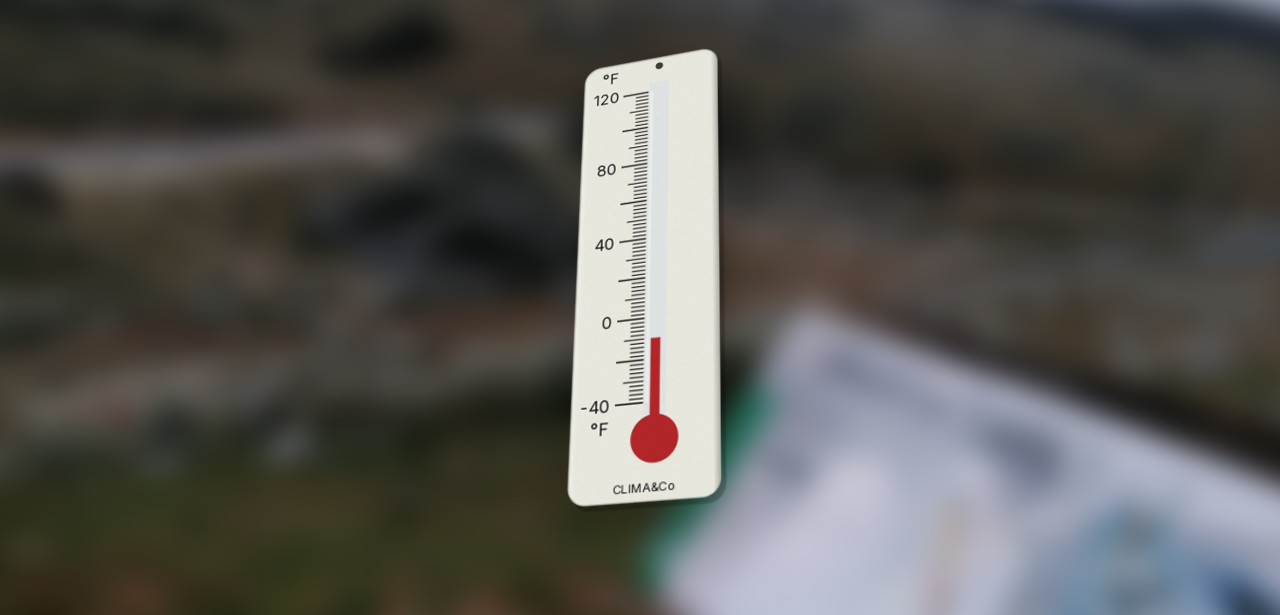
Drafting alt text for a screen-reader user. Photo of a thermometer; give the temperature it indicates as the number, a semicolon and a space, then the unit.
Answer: -10; °F
